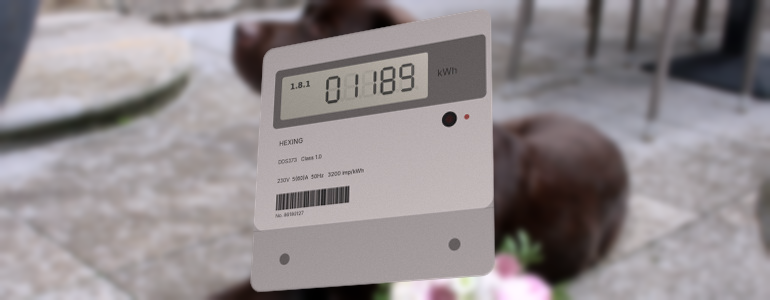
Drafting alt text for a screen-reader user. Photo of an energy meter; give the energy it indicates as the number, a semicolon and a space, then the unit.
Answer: 1189; kWh
